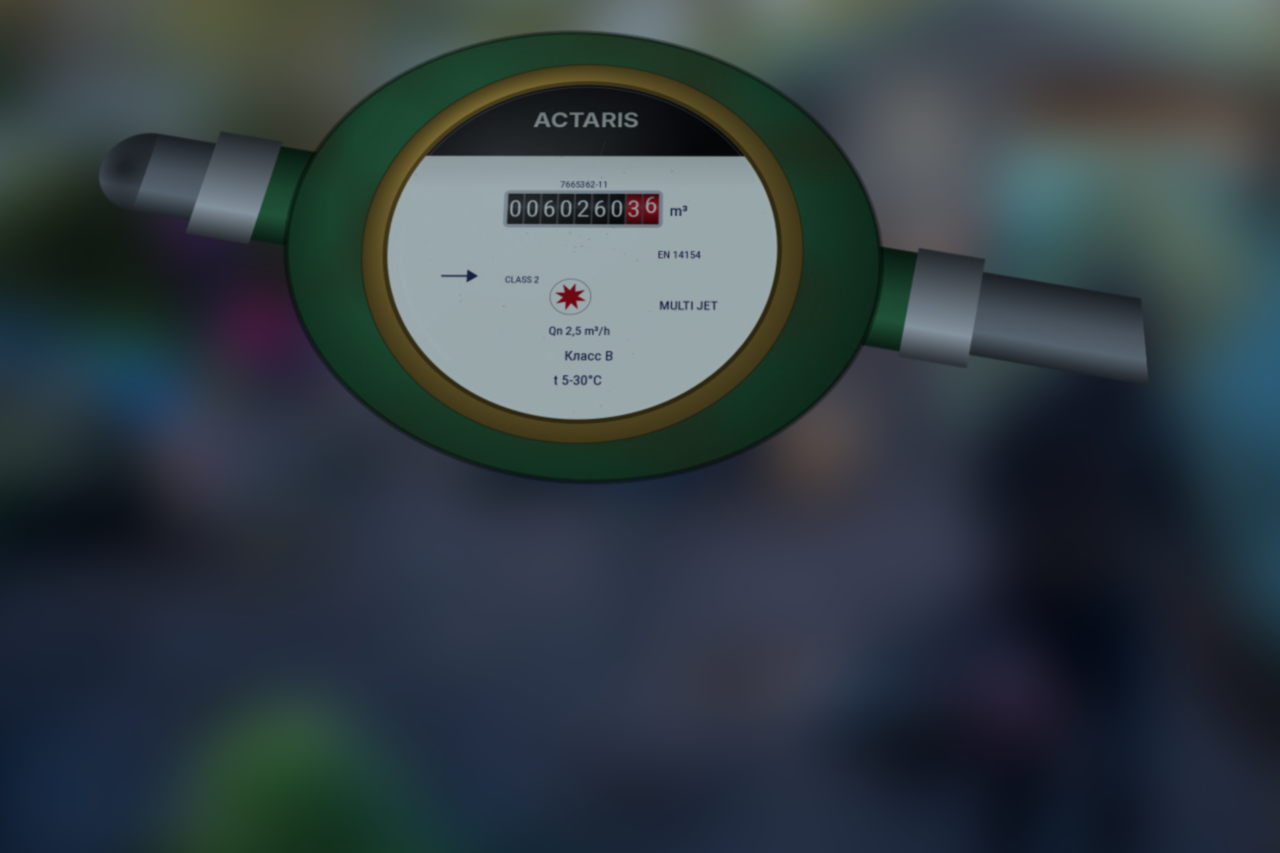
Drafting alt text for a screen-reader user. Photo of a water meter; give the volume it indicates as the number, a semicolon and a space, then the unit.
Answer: 60260.36; m³
